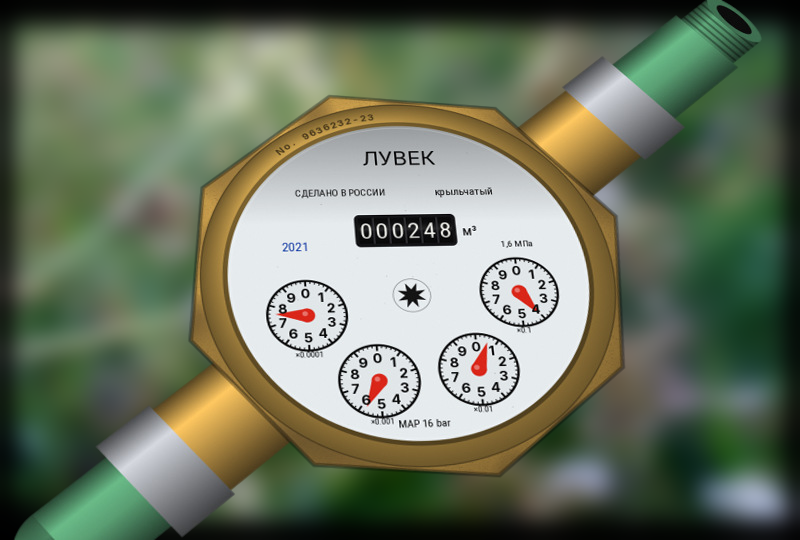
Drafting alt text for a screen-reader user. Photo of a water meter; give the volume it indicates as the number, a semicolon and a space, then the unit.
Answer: 248.4057; m³
